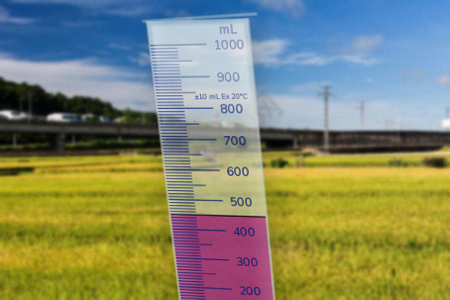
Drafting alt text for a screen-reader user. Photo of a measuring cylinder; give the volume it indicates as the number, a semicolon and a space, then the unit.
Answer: 450; mL
